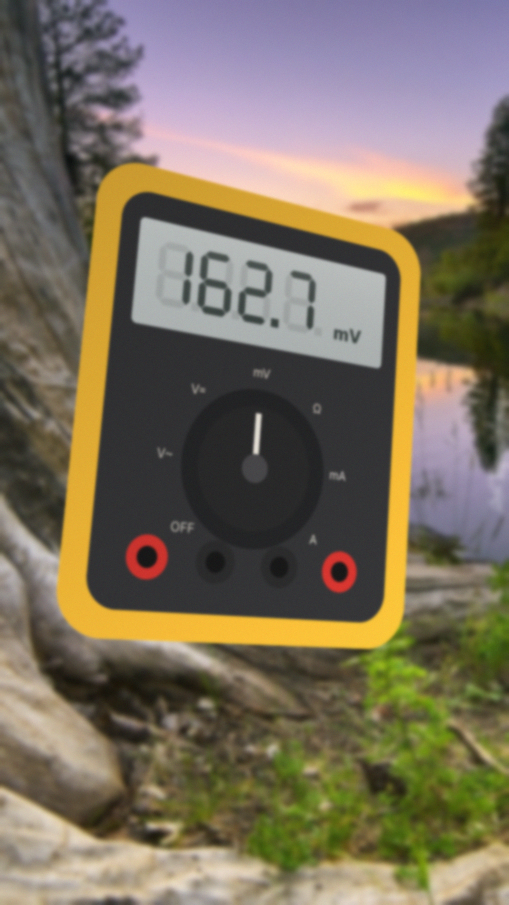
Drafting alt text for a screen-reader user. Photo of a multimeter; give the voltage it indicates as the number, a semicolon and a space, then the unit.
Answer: 162.7; mV
